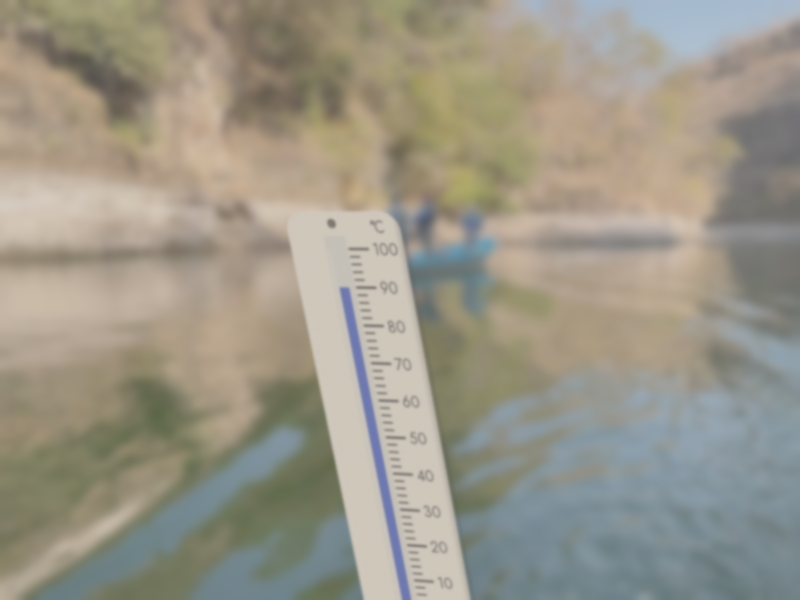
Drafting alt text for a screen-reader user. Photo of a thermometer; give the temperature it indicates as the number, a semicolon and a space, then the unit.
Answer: 90; °C
